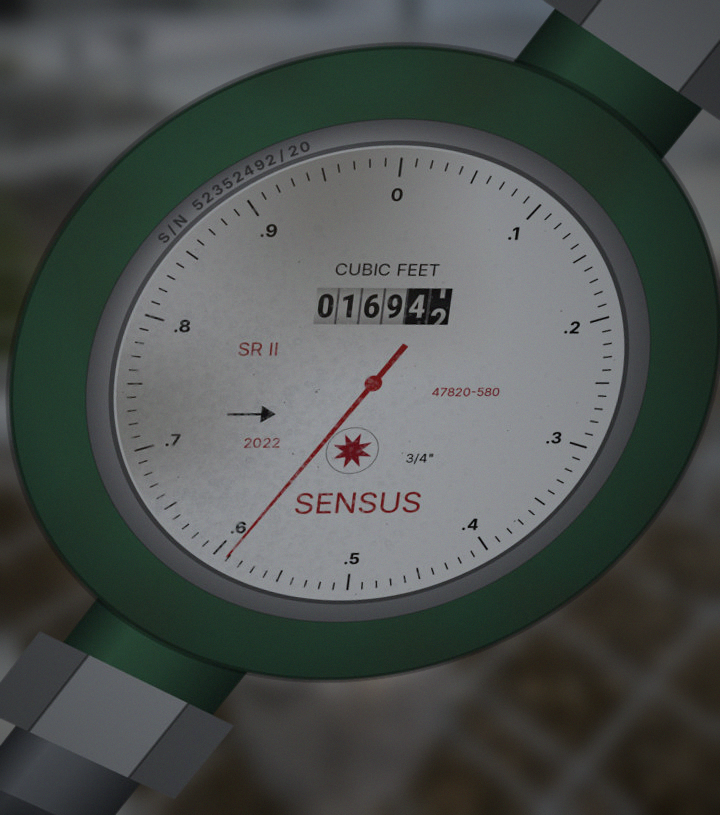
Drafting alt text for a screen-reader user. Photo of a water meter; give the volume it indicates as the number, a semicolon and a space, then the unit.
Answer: 16941.59; ft³
